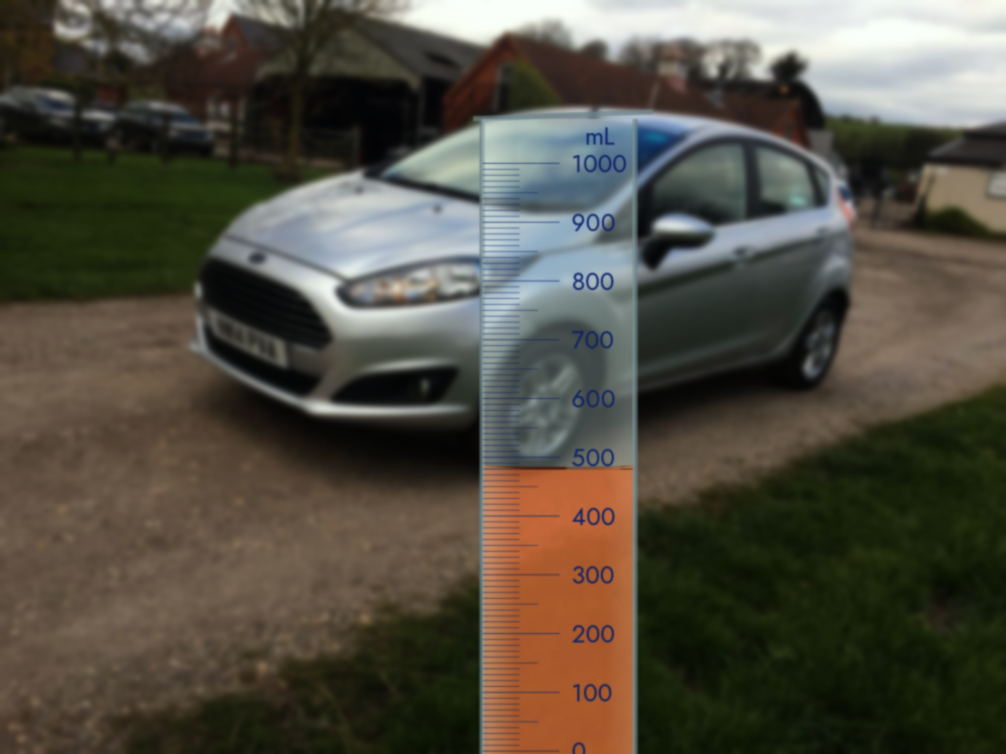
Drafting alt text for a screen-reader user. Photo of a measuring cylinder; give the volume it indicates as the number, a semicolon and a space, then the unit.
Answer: 480; mL
